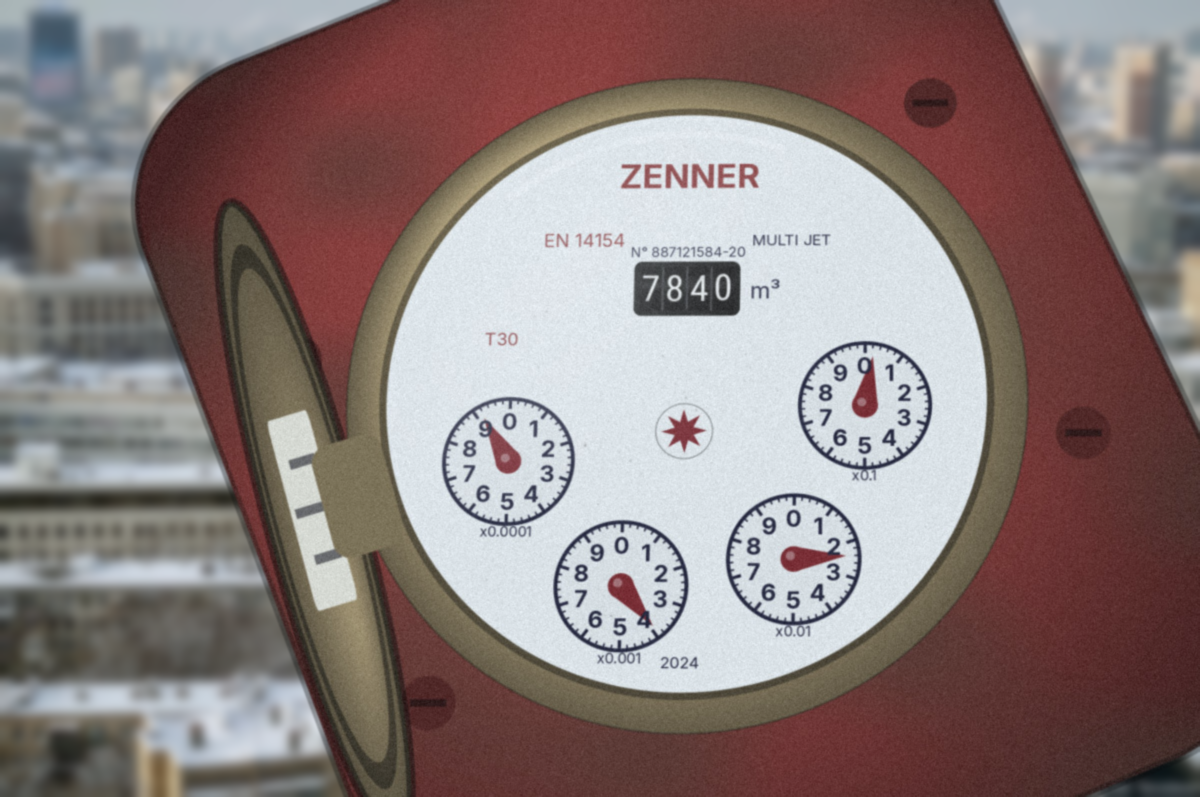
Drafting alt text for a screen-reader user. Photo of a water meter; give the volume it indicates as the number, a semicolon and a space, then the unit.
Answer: 7840.0239; m³
